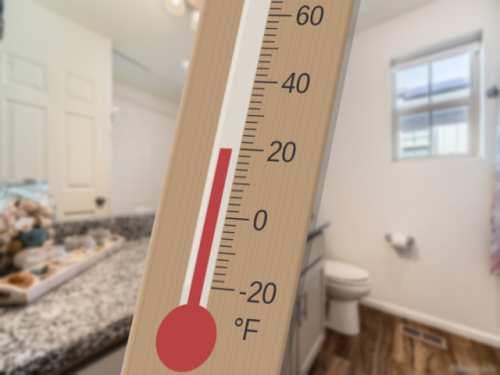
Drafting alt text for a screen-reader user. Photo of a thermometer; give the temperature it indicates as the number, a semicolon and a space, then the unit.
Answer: 20; °F
